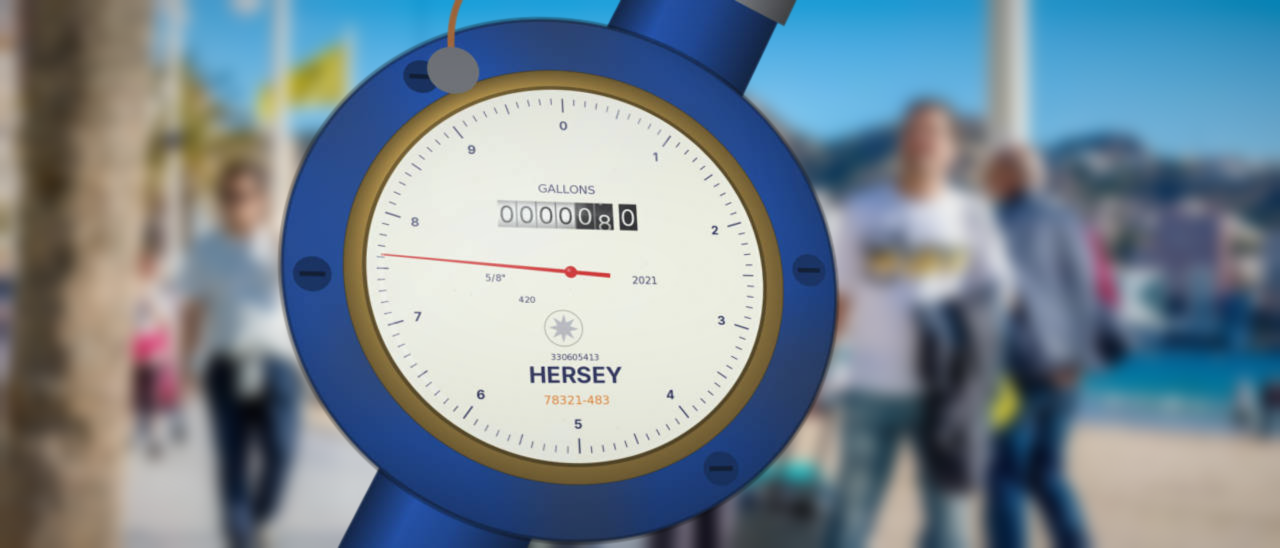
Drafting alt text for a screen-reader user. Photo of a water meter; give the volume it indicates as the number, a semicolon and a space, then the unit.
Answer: 77.6; gal
